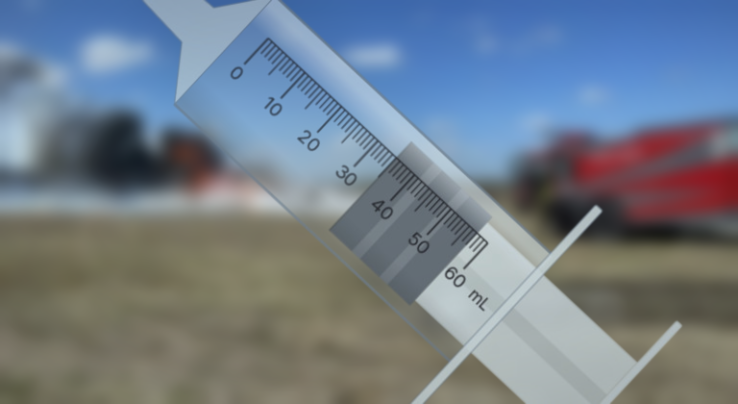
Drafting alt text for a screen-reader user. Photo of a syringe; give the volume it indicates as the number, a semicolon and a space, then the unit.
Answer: 35; mL
